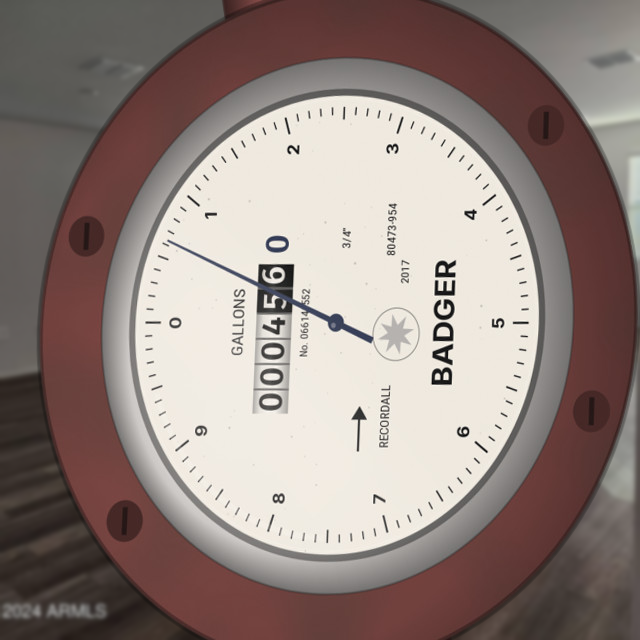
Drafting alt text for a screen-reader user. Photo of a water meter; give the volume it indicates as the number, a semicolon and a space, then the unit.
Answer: 4560.6; gal
